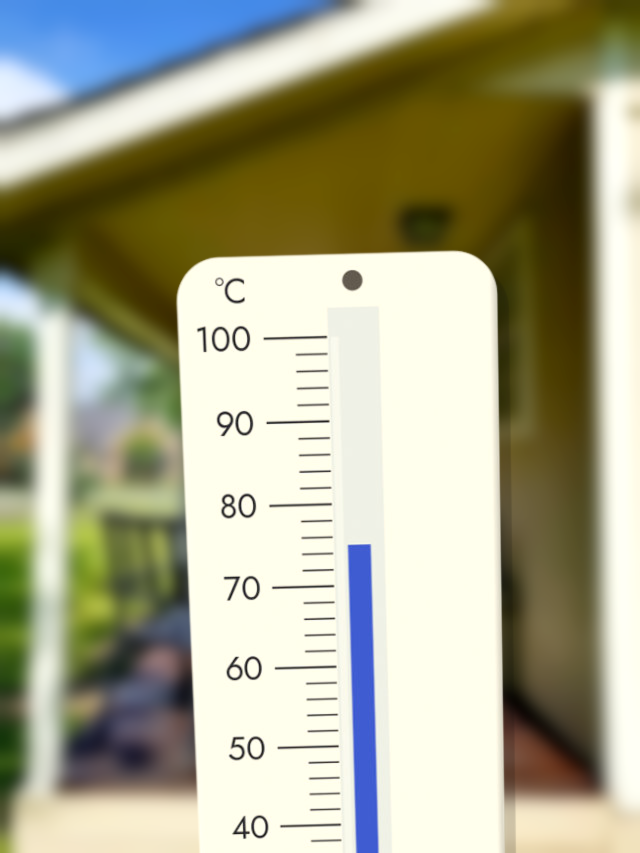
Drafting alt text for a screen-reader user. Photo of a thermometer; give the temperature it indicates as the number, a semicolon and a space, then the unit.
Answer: 75; °C
